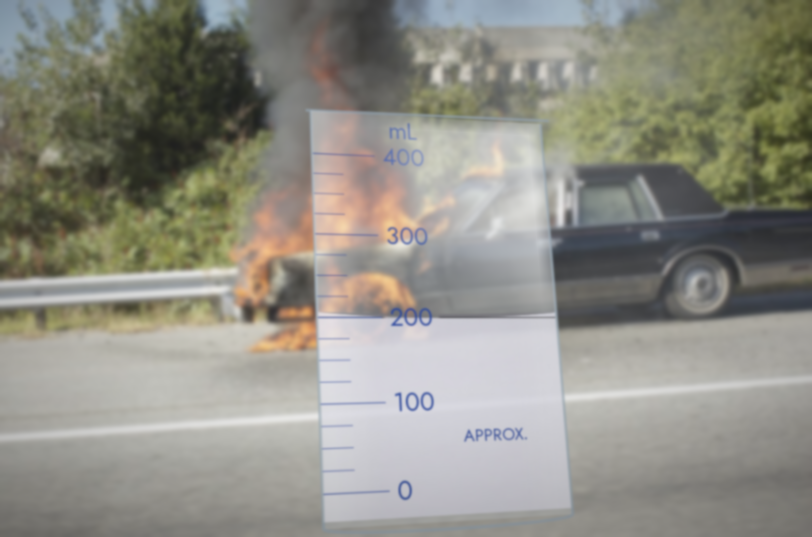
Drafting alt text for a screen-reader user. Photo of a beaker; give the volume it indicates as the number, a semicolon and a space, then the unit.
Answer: 200; mL
